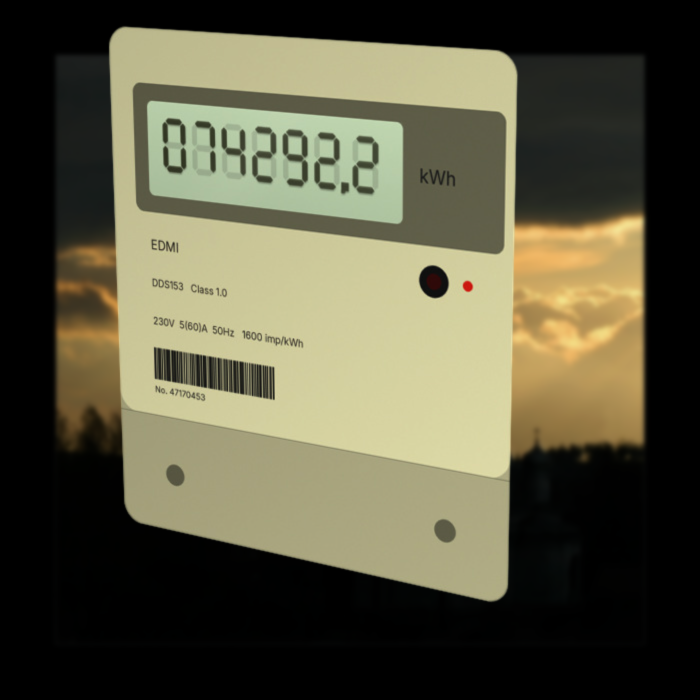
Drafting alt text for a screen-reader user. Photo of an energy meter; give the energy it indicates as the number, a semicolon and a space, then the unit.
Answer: 74292.2; kWh
